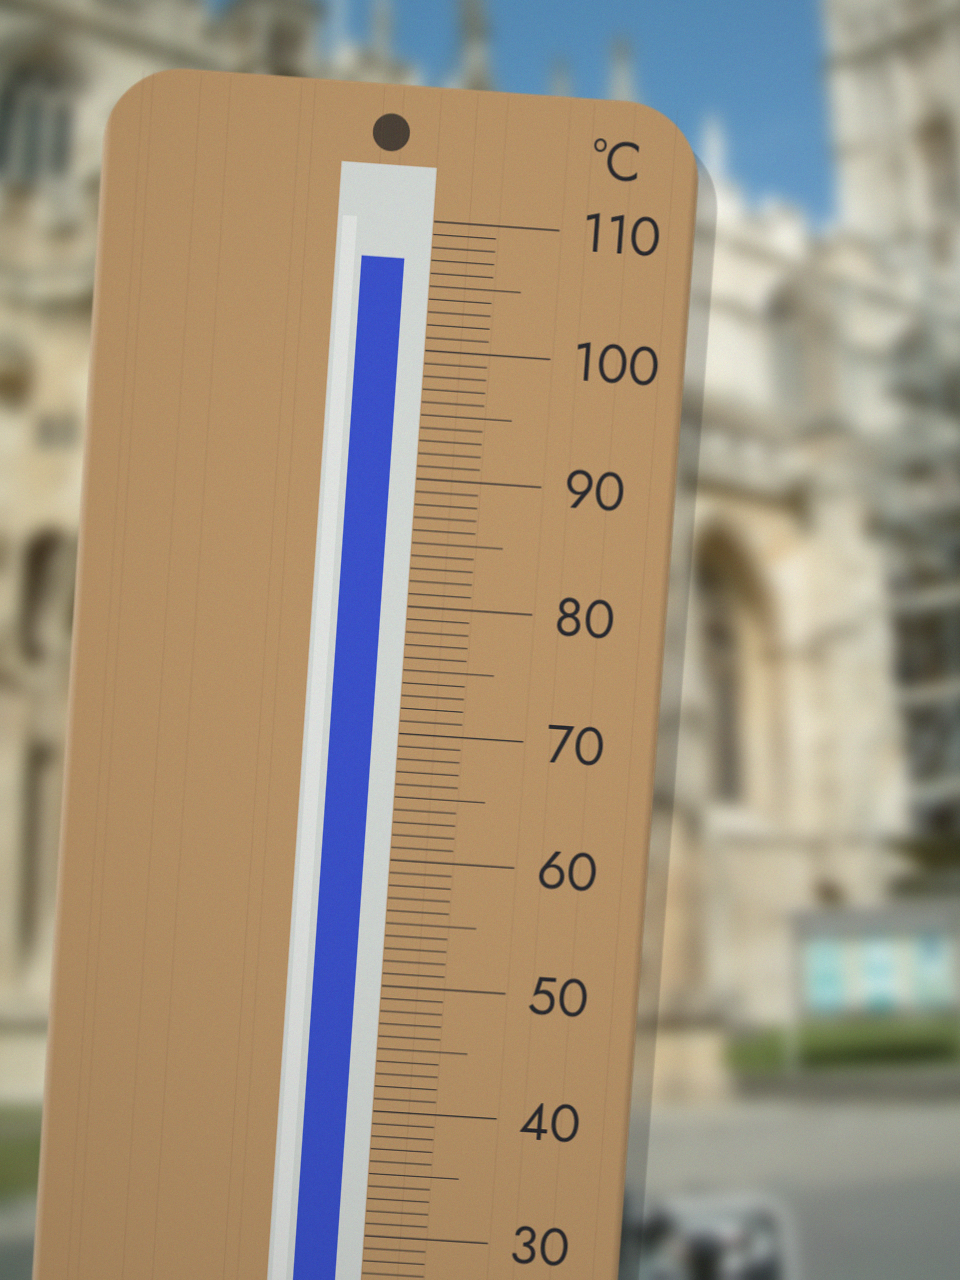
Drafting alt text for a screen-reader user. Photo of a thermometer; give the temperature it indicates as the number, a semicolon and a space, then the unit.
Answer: 107; °C
